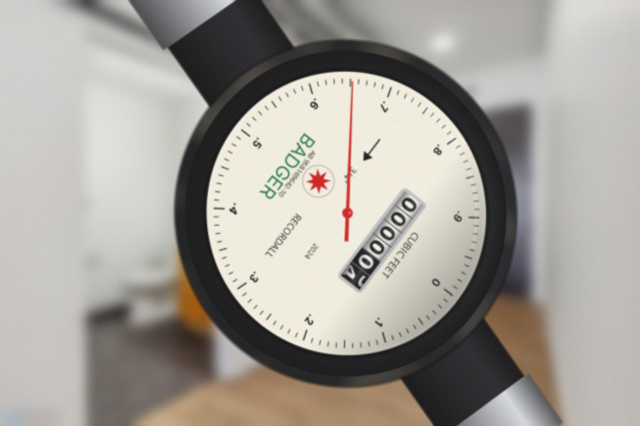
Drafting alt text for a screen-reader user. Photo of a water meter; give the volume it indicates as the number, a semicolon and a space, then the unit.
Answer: 3.65; ft³
